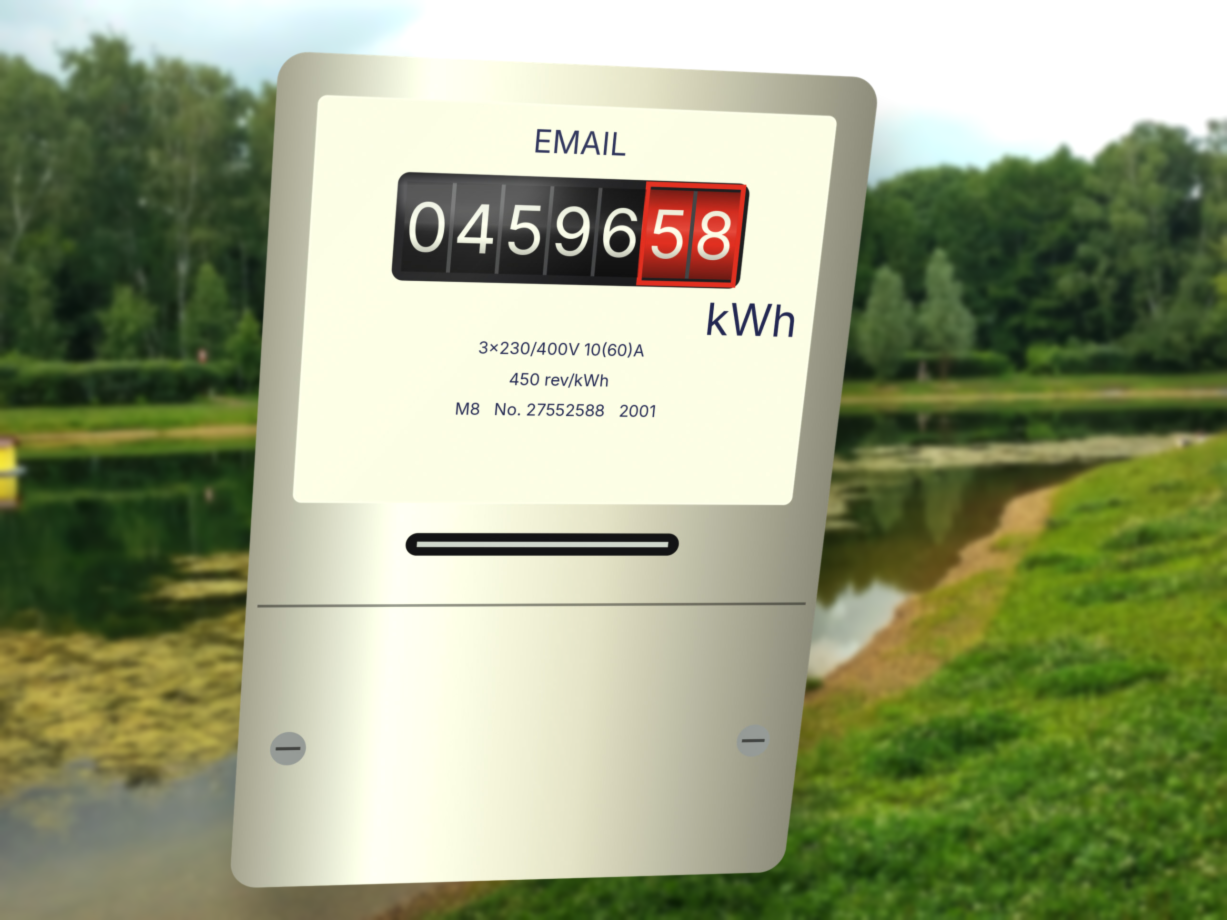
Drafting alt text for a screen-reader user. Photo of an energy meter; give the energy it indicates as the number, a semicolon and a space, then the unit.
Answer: 4596.58; kWh
